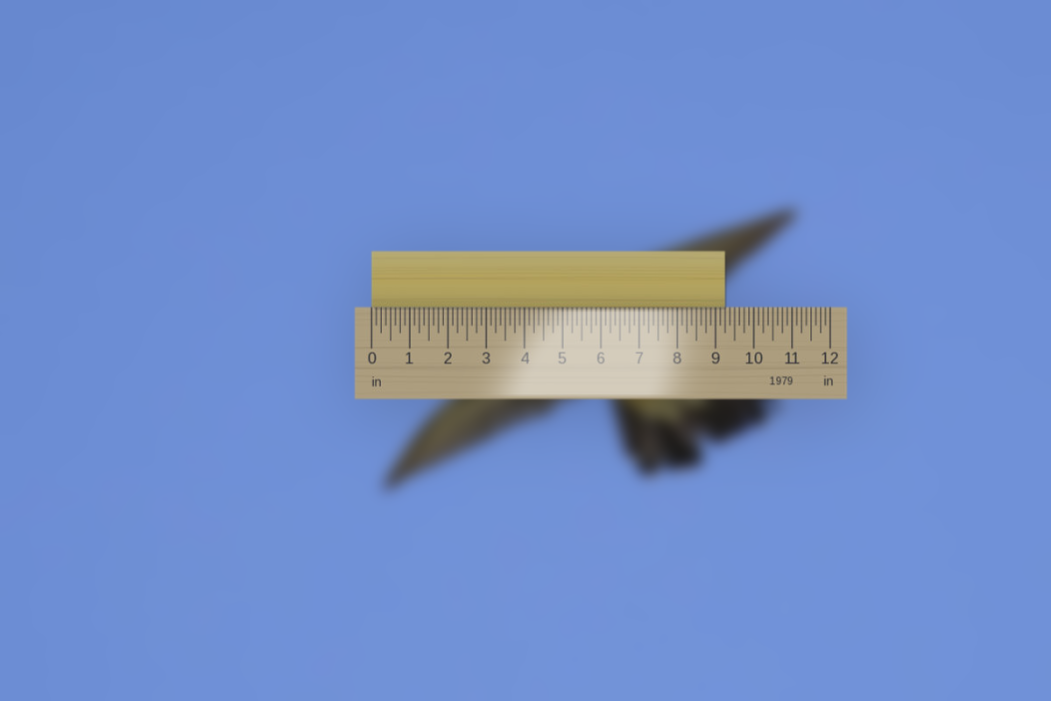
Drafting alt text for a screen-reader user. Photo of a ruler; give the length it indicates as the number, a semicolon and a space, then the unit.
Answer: 9.25; in
